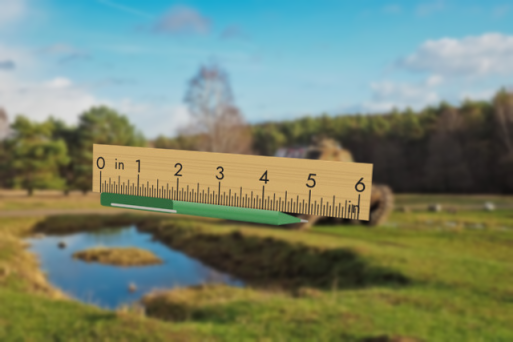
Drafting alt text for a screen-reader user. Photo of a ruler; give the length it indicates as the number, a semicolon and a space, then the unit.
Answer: 5; in
